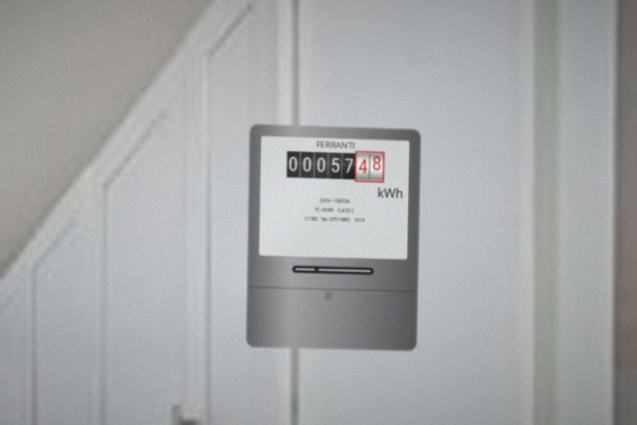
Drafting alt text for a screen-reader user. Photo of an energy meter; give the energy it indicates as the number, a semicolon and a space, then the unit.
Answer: 57.48; kWh
